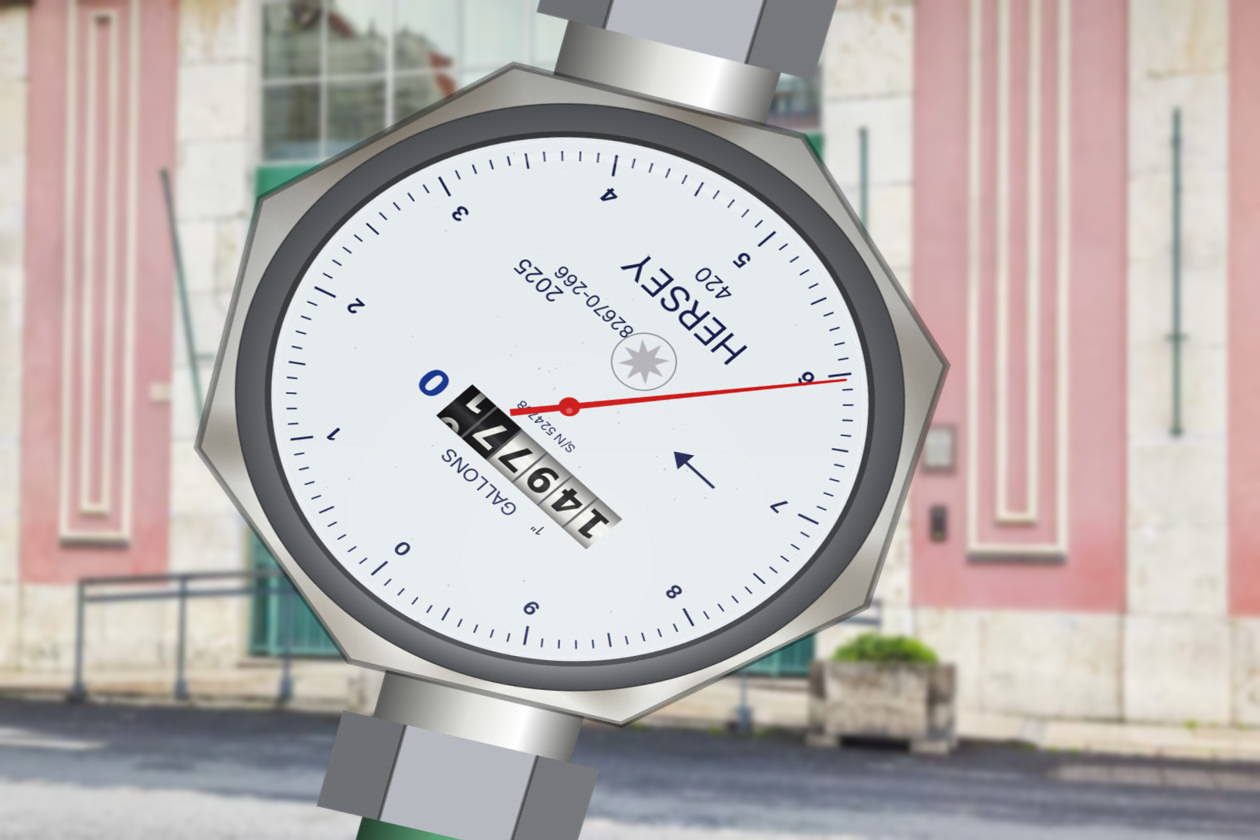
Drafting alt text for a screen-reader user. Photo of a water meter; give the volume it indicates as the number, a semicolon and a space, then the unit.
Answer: 1497706.0; gal
